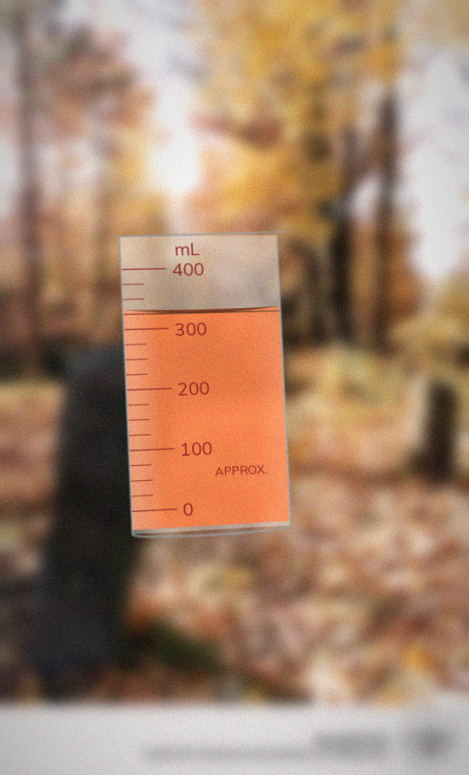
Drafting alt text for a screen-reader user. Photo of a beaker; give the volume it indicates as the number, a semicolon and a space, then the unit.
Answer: 325; mL
